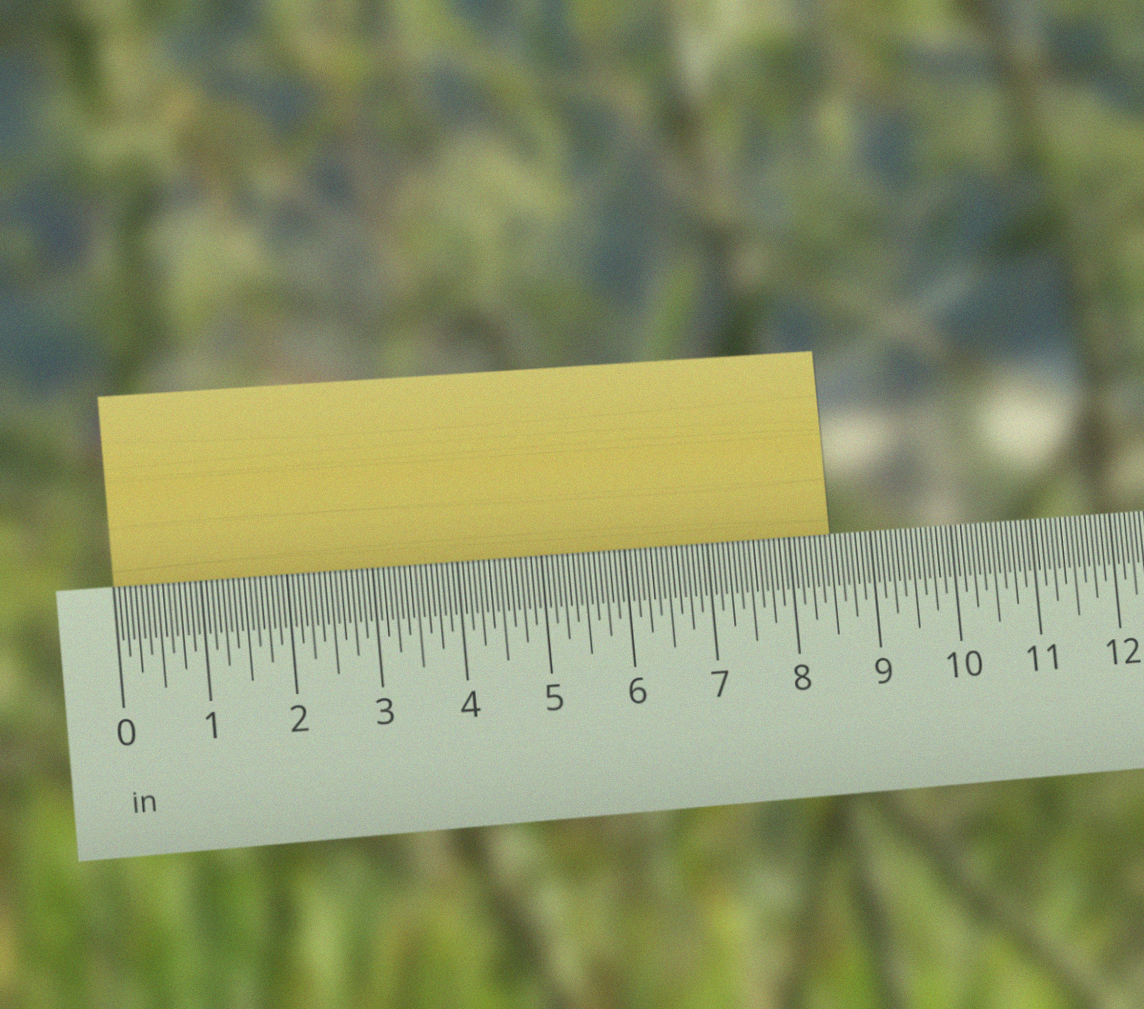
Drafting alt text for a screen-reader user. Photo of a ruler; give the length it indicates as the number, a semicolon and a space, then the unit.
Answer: 8.5; in
